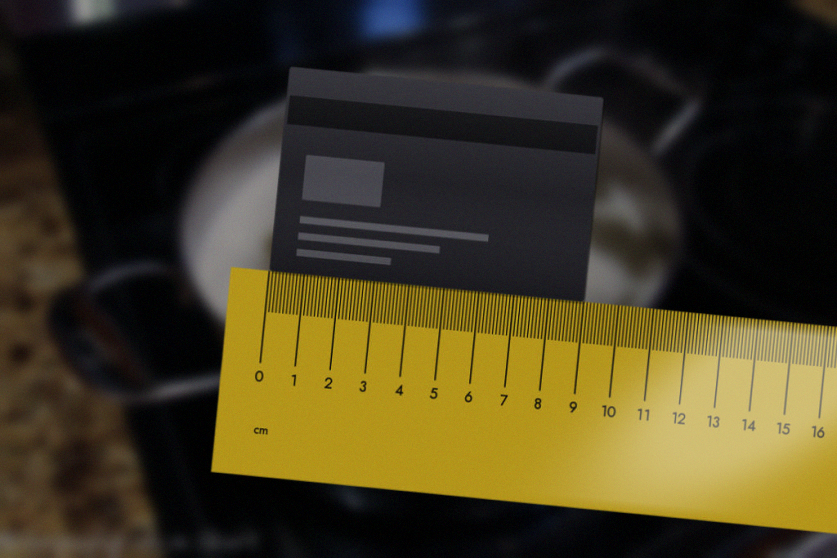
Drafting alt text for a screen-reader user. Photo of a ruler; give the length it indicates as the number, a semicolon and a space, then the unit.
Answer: 9; cm
